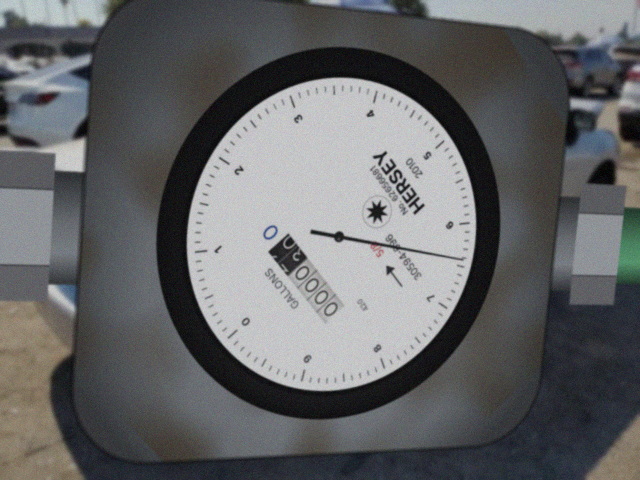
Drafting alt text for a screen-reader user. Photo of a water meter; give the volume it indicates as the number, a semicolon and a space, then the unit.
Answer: 296.4; gal
